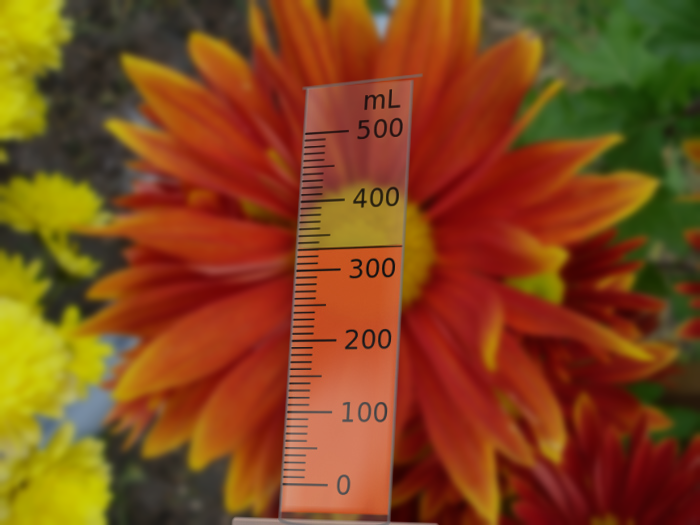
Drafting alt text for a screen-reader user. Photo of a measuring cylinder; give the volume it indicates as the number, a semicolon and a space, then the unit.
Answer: 330; mL
